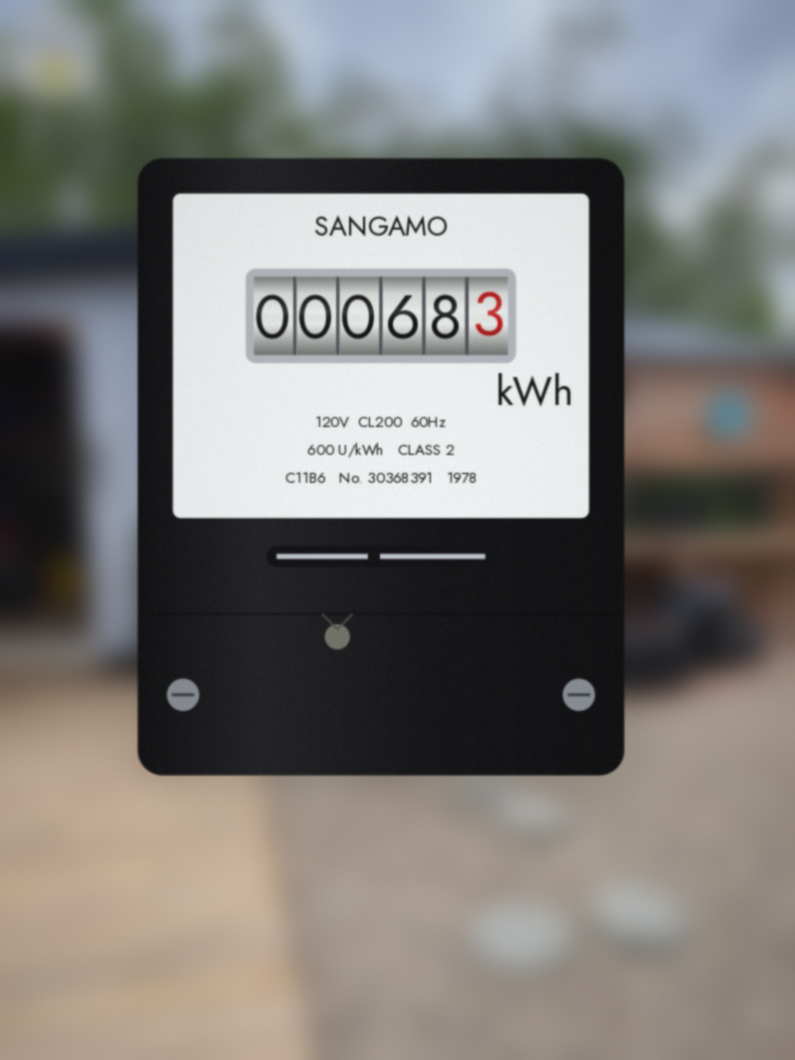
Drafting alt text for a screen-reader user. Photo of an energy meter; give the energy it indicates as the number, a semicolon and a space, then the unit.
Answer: 68.3; kWh
